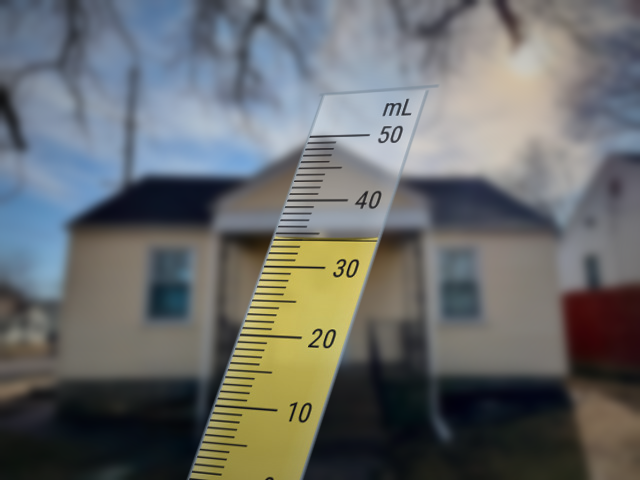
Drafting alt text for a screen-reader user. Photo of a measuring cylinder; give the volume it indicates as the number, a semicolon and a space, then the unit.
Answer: 34; mL
